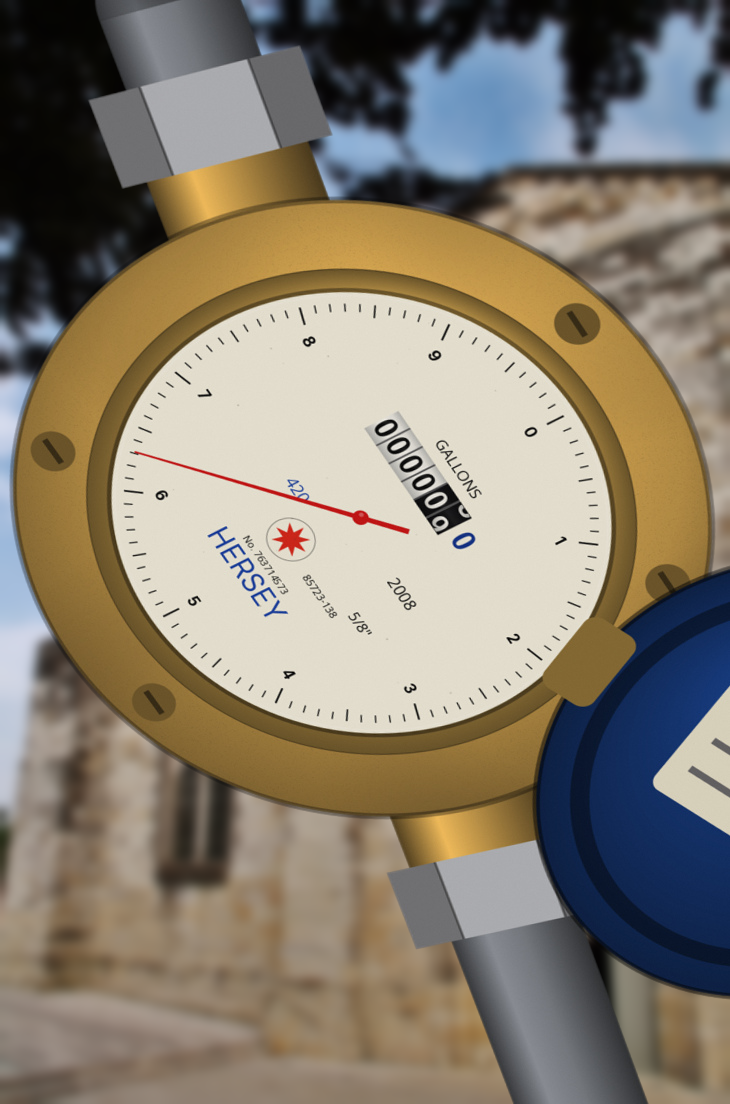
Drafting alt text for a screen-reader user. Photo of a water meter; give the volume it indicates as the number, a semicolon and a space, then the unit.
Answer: 86.3; gal
